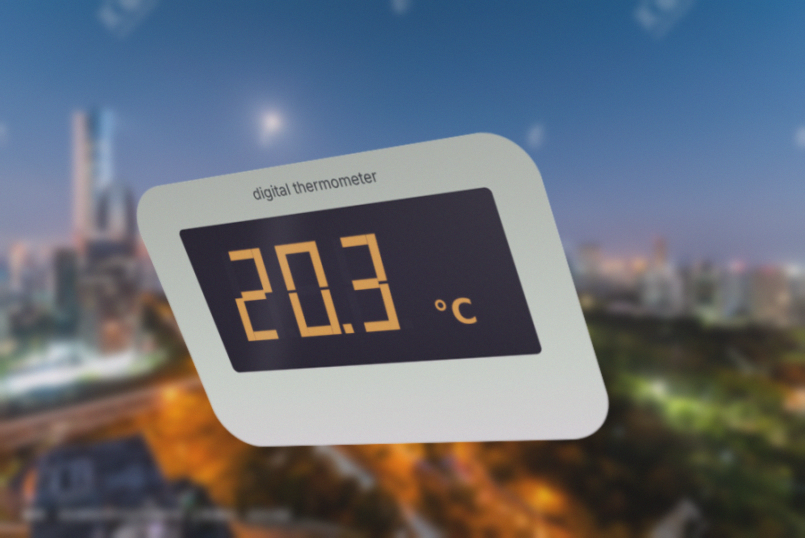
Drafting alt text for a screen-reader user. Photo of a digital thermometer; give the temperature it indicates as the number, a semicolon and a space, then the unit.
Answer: 20.3; °C
